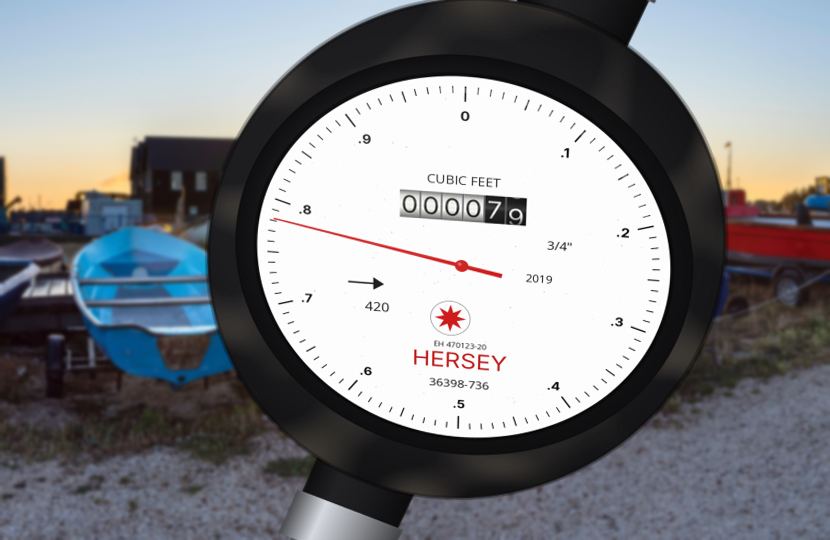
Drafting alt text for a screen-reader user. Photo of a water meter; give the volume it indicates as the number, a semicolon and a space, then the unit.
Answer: 78.78; ft³
